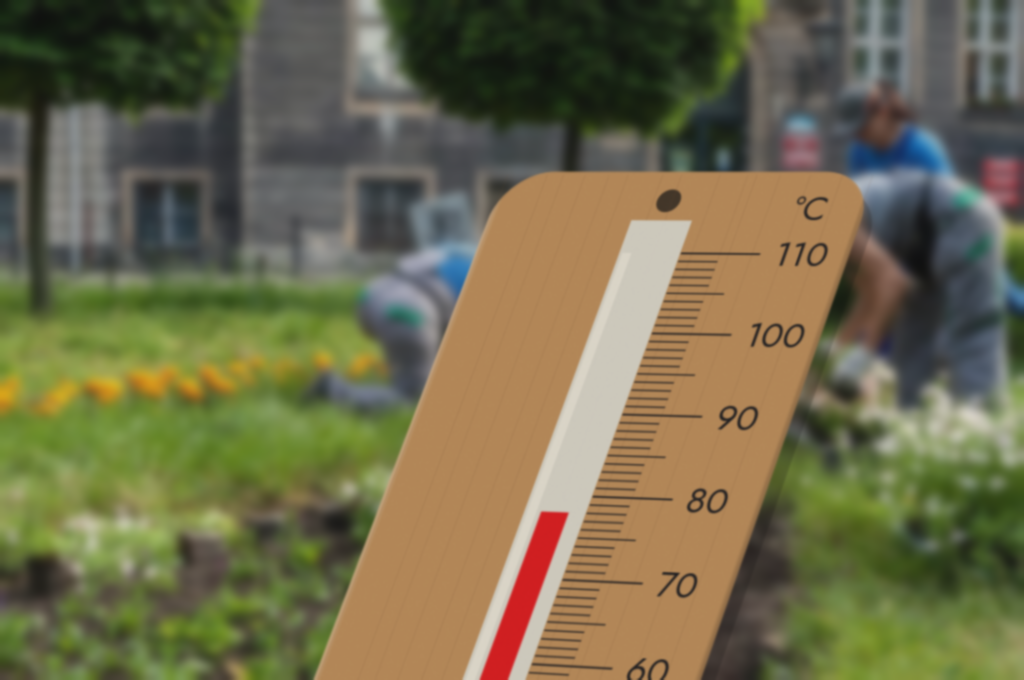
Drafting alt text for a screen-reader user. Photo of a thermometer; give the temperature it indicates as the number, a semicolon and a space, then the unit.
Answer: 78; °C
